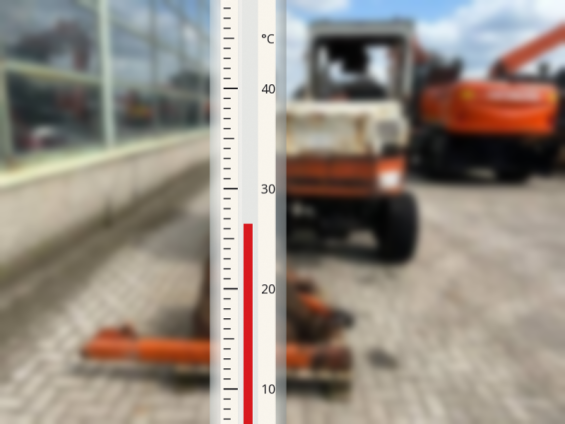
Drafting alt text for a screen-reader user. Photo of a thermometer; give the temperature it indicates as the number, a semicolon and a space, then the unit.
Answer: 26.5; °C
